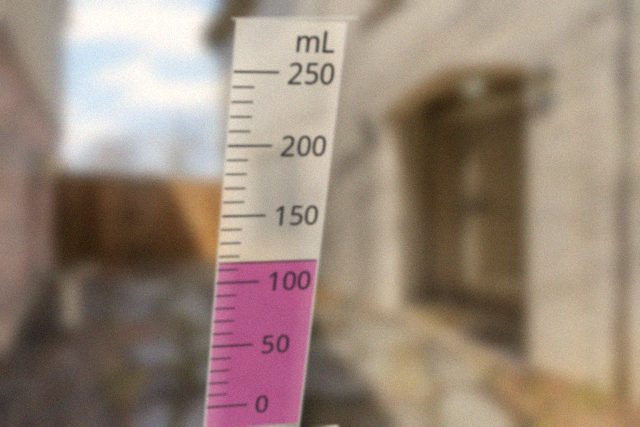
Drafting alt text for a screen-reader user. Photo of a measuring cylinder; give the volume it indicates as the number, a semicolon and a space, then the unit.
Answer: 115; mL
